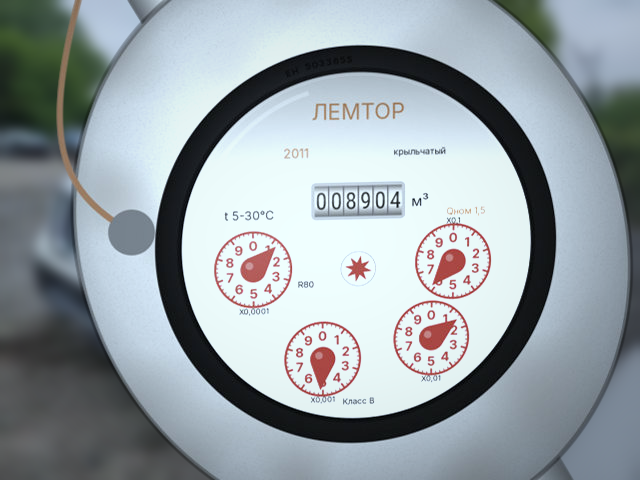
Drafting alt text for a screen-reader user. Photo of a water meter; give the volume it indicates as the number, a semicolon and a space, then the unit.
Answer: 8904.6151; m³
